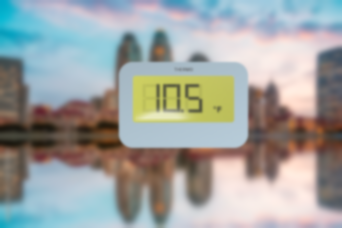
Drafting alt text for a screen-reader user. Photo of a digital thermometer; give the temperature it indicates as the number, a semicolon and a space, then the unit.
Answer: 10.5; °F
